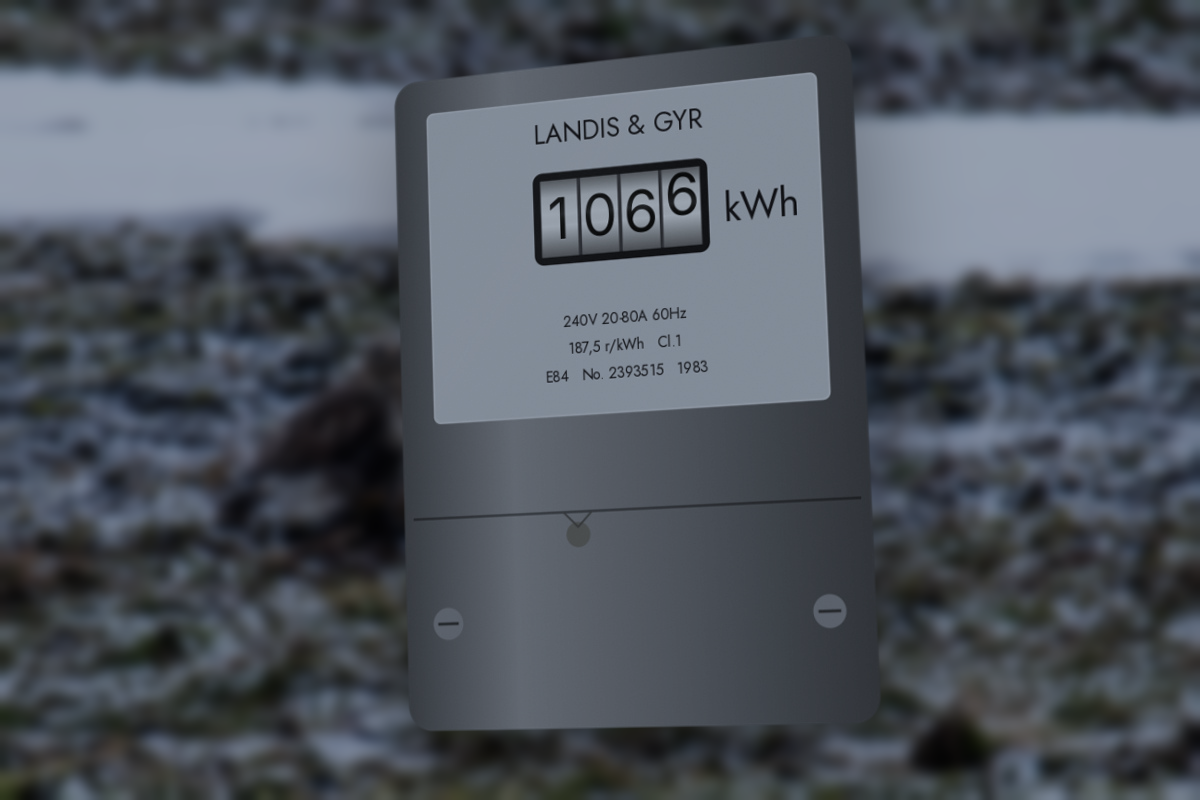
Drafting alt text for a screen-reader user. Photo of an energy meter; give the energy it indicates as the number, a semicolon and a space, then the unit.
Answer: 1066; kWh
